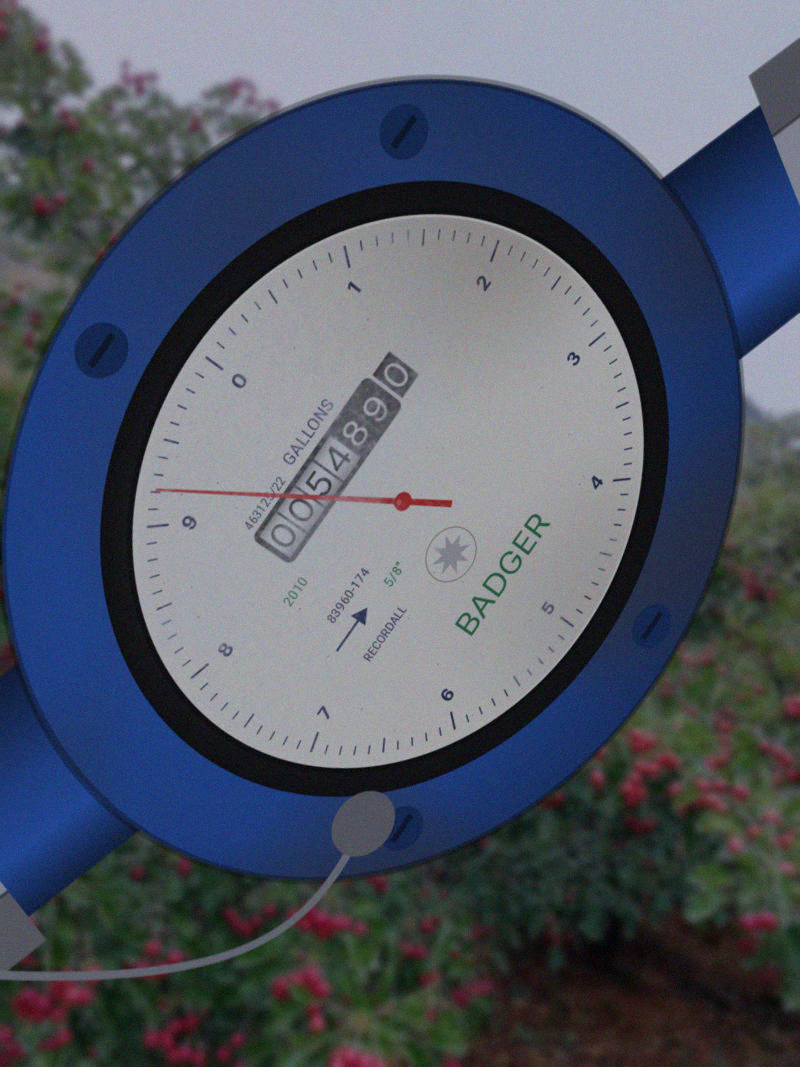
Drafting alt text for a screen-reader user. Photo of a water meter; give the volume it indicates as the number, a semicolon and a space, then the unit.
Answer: 54889.2; gal
